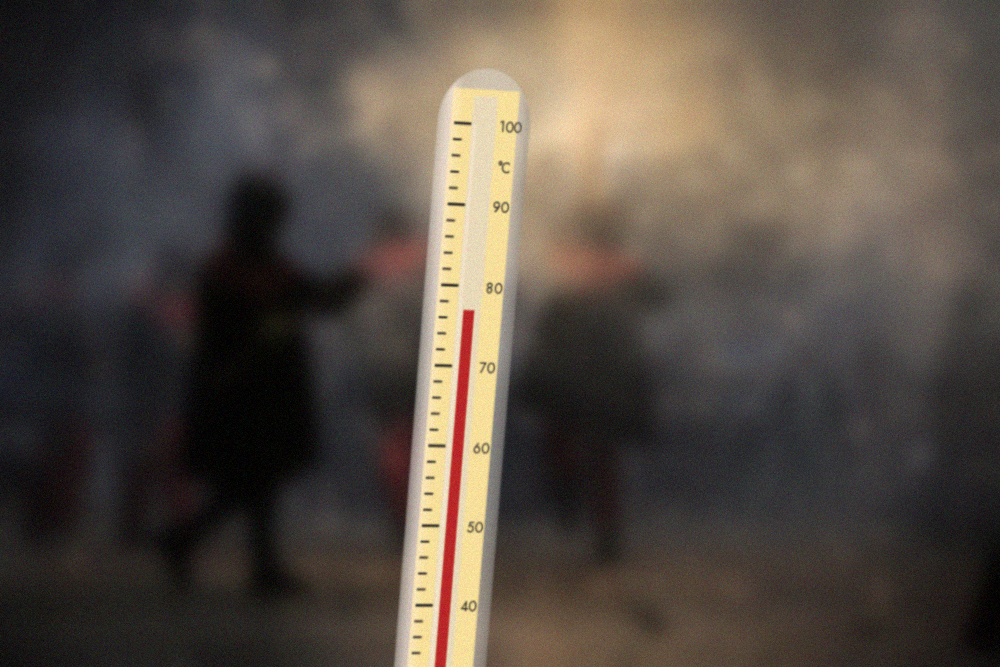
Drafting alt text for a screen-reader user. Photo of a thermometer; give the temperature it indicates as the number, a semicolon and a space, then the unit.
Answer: 77; °C
